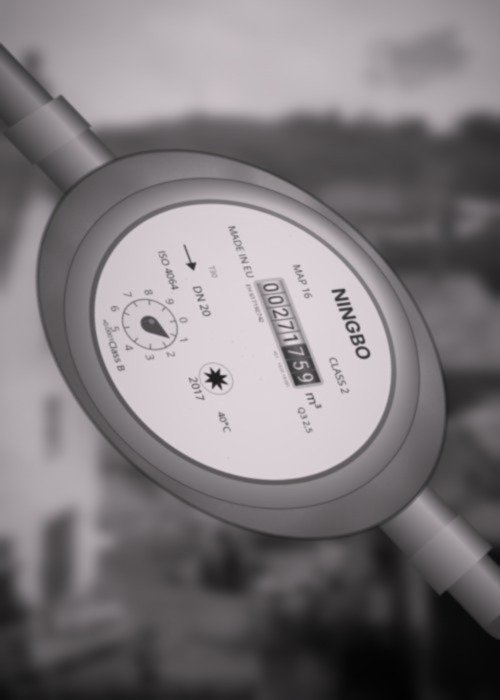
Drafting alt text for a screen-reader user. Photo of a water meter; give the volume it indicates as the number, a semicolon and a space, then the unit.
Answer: 271.7591; m³
